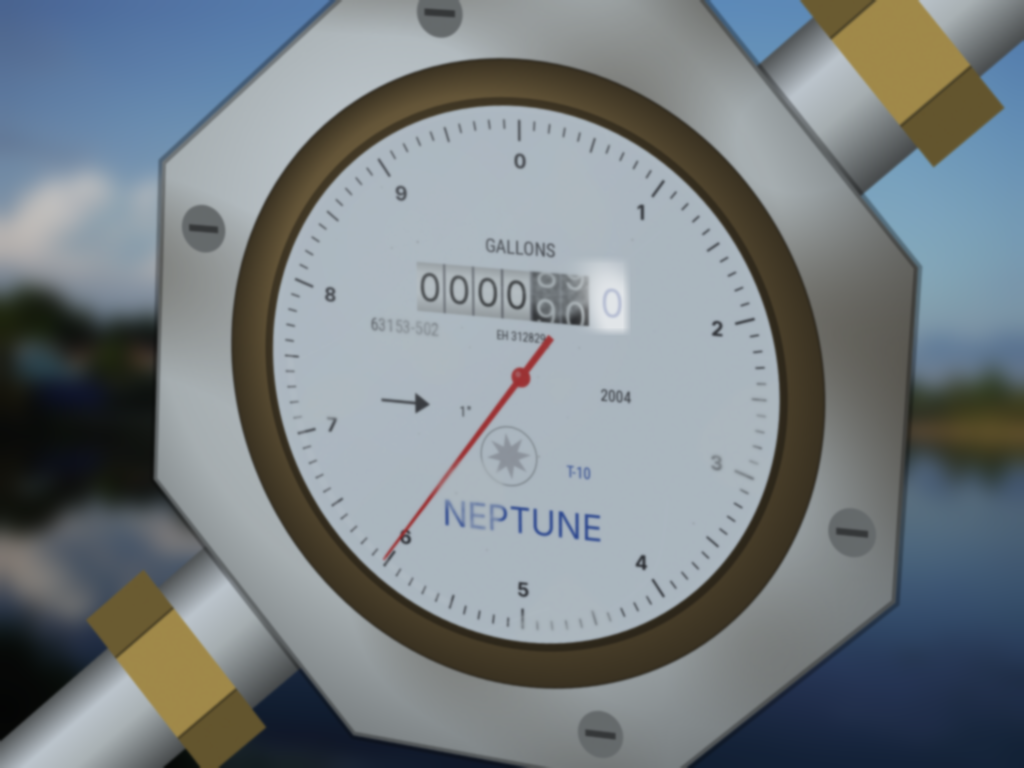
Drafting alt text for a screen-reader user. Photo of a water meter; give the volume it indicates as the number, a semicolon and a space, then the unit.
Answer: 896.0; gal
